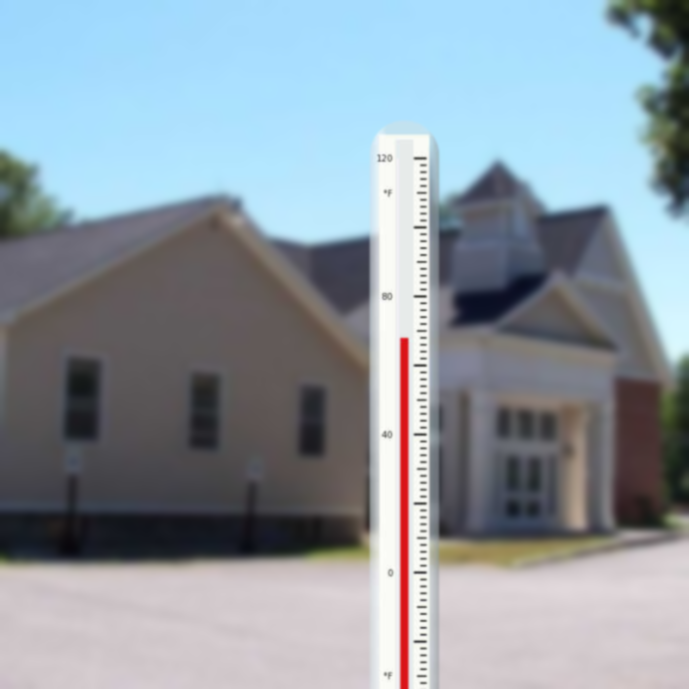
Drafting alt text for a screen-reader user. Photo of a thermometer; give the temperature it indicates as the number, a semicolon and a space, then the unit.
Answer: 68; °F
